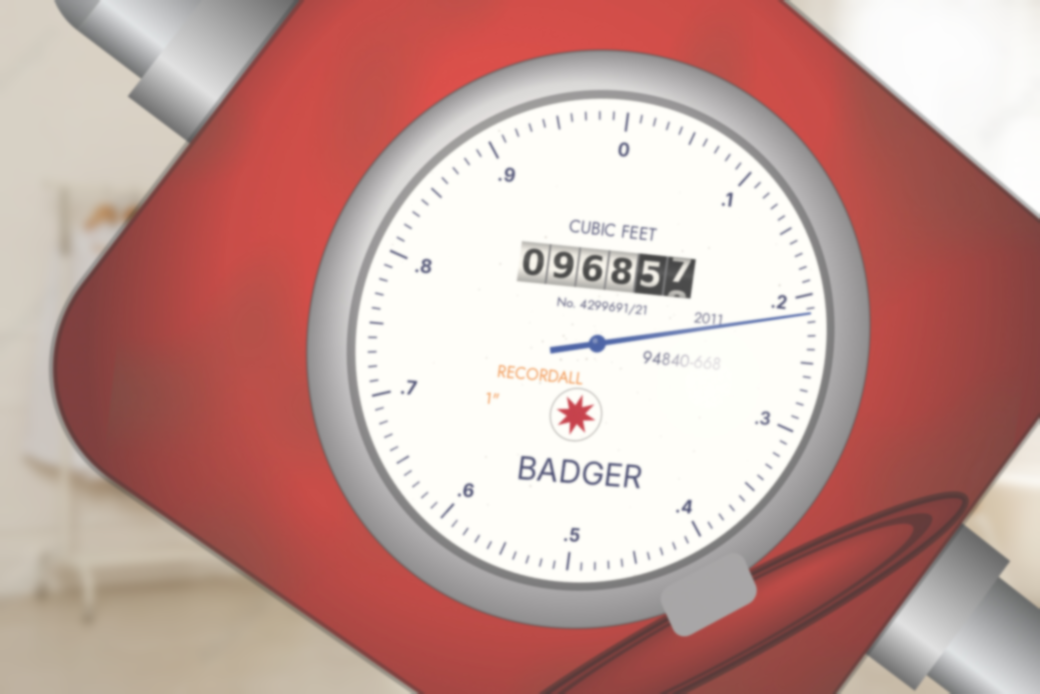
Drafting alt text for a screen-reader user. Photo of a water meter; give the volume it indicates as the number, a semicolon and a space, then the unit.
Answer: 96857.21; ft³
